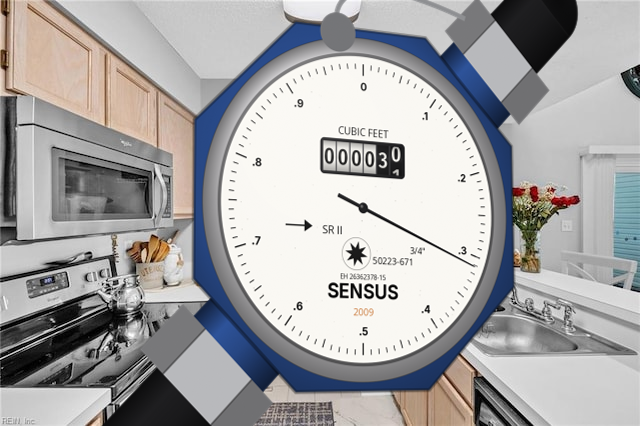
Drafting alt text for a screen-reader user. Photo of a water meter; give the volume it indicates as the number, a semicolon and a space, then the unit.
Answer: 30.31; ft³
